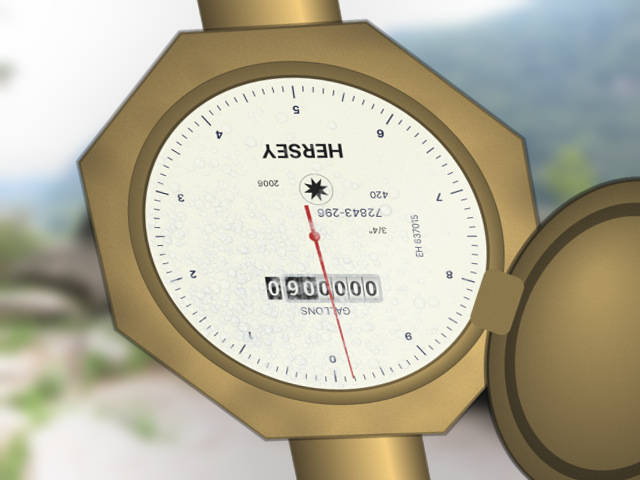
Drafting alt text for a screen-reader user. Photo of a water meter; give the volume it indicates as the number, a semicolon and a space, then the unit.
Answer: 59.8; gal
